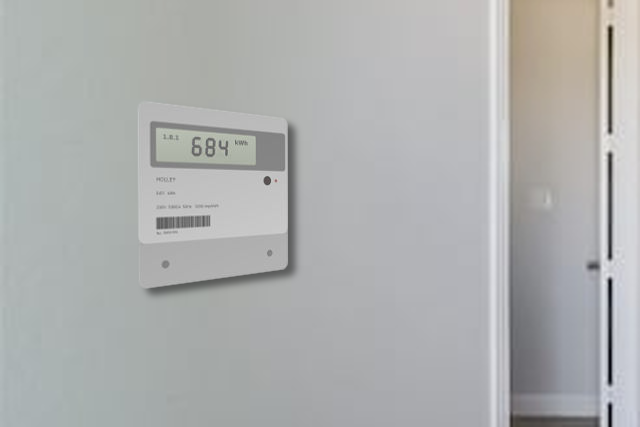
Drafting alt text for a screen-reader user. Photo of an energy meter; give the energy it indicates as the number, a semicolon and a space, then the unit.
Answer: 684; kWh
